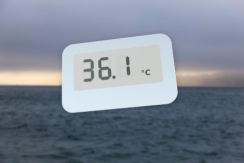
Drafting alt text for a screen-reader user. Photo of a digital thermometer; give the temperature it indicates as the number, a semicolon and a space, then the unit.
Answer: 36.1; °C
